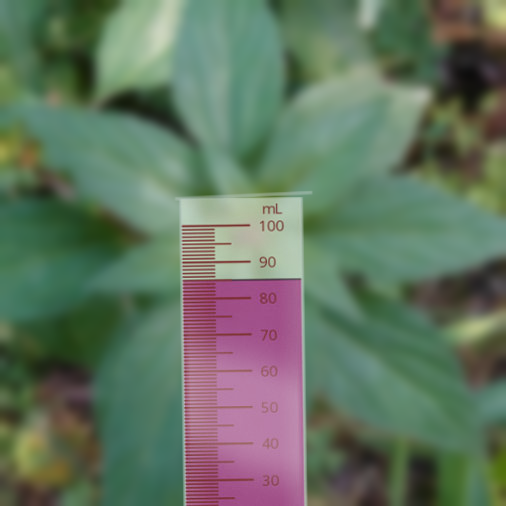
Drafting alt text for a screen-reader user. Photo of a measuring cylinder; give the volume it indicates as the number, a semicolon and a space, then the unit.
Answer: 85; mL
